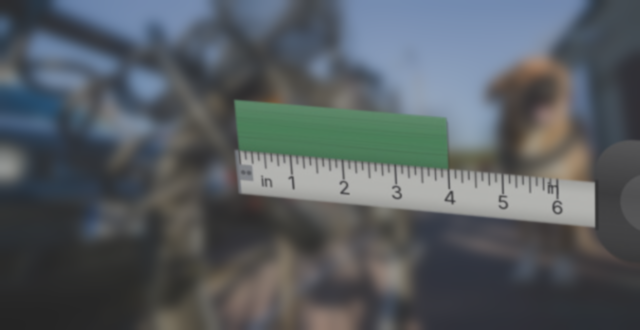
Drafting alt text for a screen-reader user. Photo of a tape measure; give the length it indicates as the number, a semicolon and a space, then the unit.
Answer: 4; in
